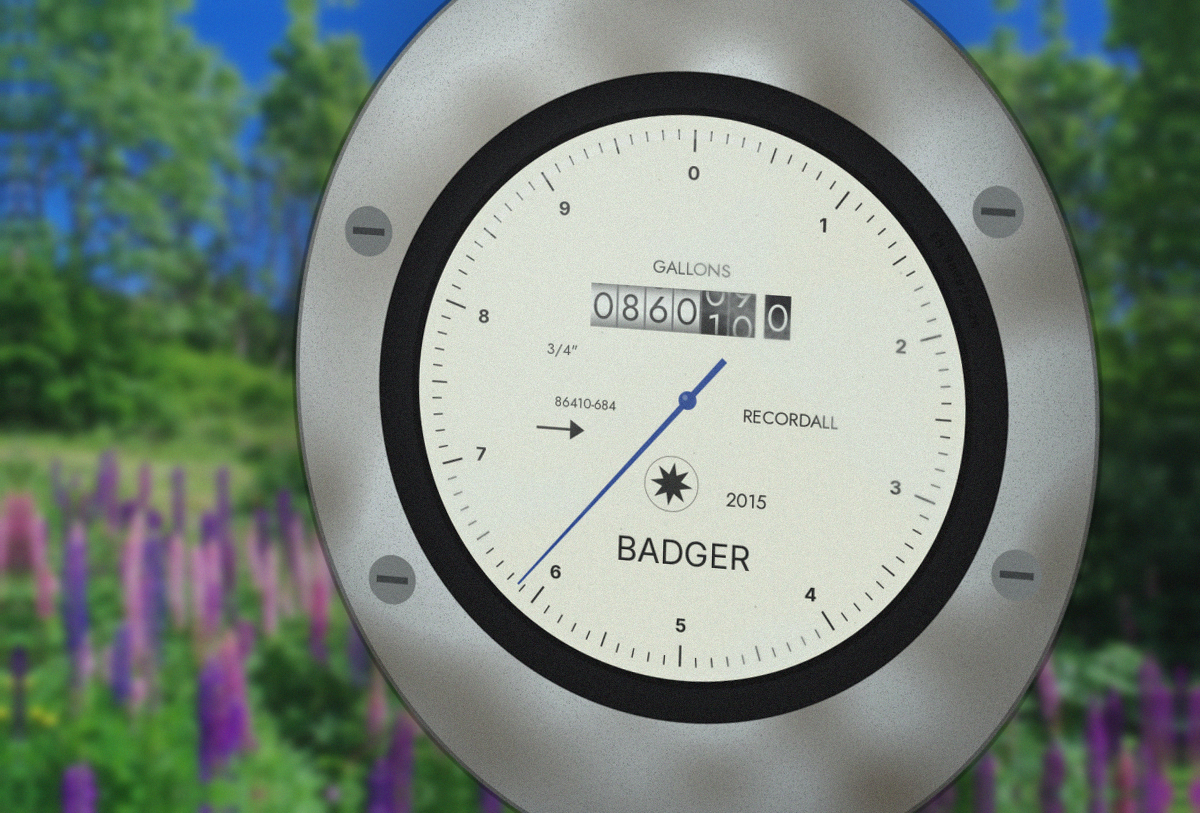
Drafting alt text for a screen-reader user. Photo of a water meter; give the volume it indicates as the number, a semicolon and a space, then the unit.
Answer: 860096.1; gal
